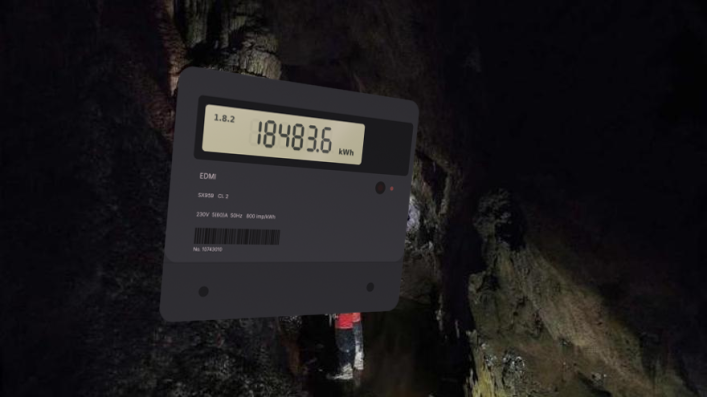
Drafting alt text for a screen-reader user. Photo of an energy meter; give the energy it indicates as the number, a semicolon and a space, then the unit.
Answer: 18483.6; kWh
